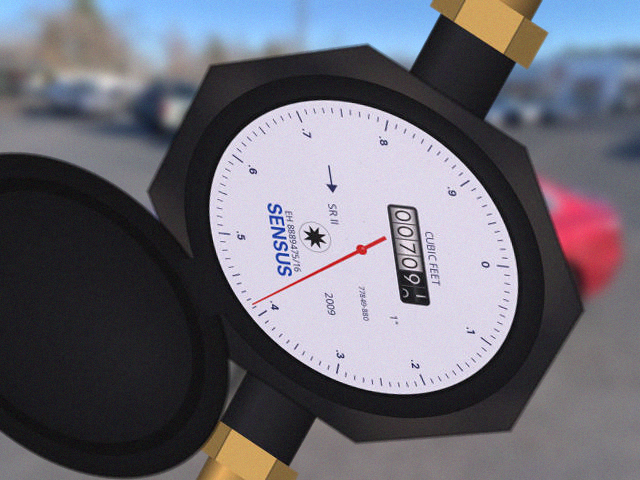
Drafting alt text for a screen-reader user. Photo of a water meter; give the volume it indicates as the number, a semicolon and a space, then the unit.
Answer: 7091.41; ft³
